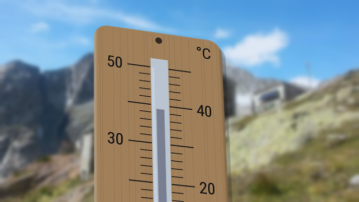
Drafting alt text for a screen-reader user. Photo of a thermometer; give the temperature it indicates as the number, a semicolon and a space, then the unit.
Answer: 39; °C
